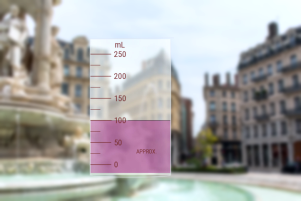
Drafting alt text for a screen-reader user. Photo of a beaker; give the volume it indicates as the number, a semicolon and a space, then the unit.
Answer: 100; mL
